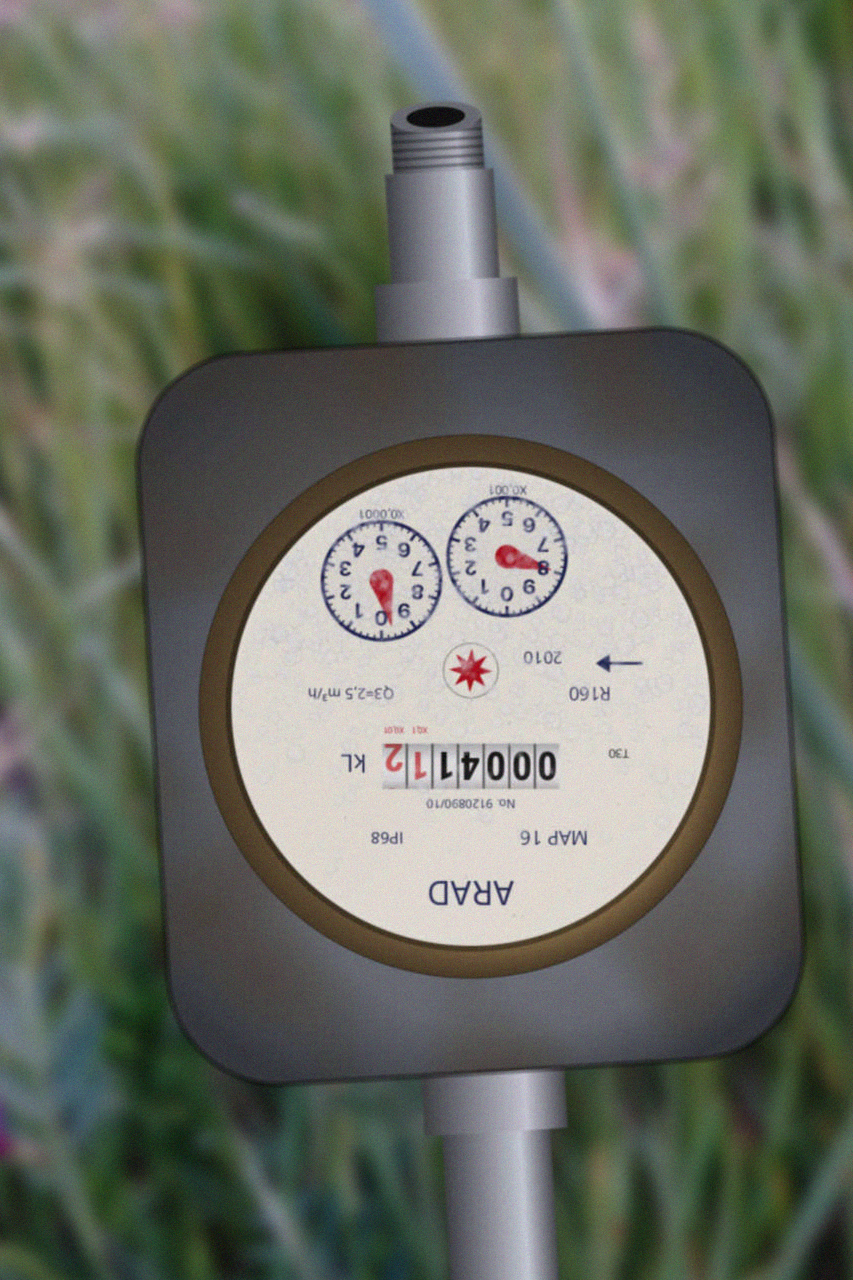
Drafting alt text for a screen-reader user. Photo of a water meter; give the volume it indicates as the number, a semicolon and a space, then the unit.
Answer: 41.1179; kL
